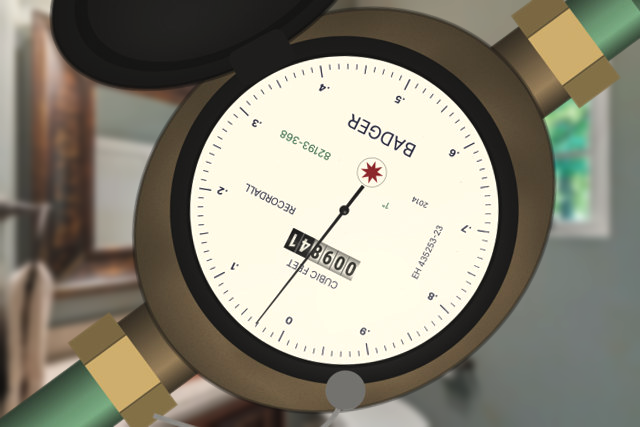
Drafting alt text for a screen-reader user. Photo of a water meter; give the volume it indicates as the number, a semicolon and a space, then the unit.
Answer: 9841.03; ft³
